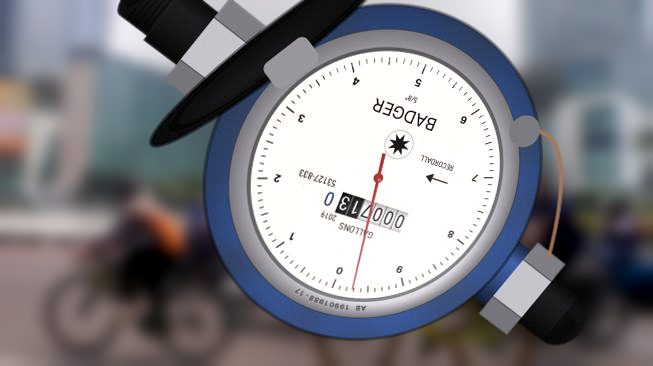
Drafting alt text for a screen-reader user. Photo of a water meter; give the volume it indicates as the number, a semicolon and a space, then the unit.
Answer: 7129.7; gal
